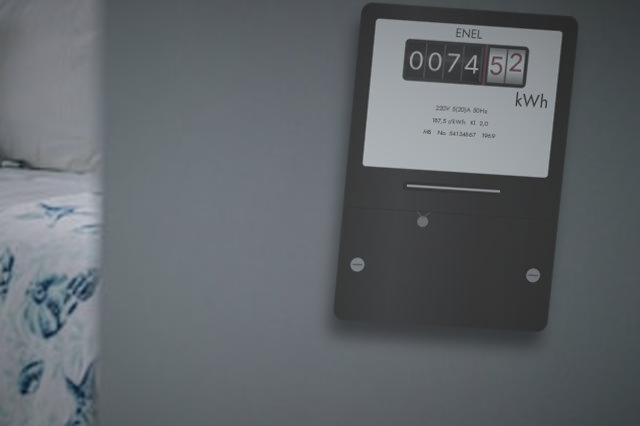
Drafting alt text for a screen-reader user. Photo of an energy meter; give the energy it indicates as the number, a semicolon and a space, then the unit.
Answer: 74.52; kWh
